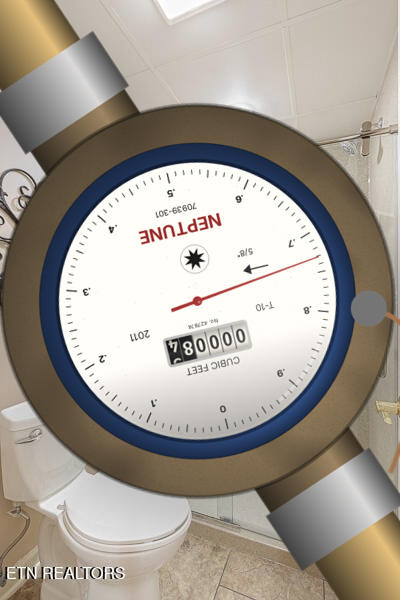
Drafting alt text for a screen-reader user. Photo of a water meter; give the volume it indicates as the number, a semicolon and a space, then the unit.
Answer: 83.73; ft³
